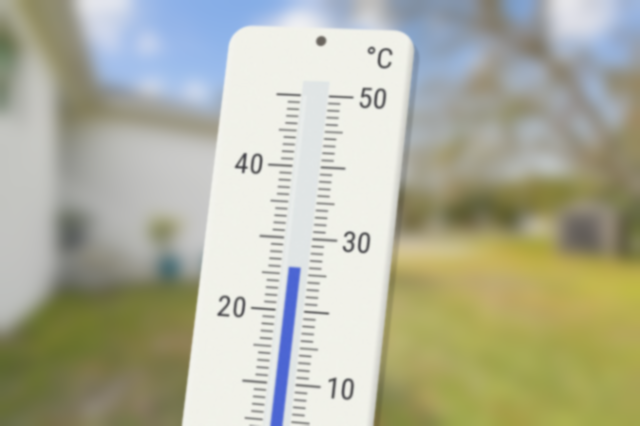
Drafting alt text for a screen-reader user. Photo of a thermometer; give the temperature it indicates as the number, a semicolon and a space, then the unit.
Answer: 26; °C
